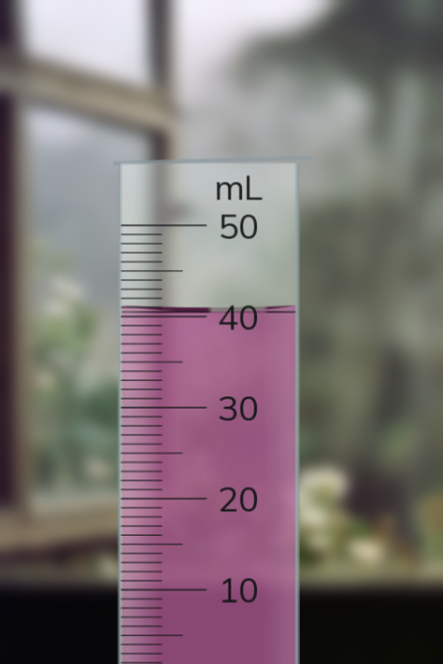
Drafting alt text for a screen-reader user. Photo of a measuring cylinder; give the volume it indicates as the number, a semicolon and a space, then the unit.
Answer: 40.5; mL
